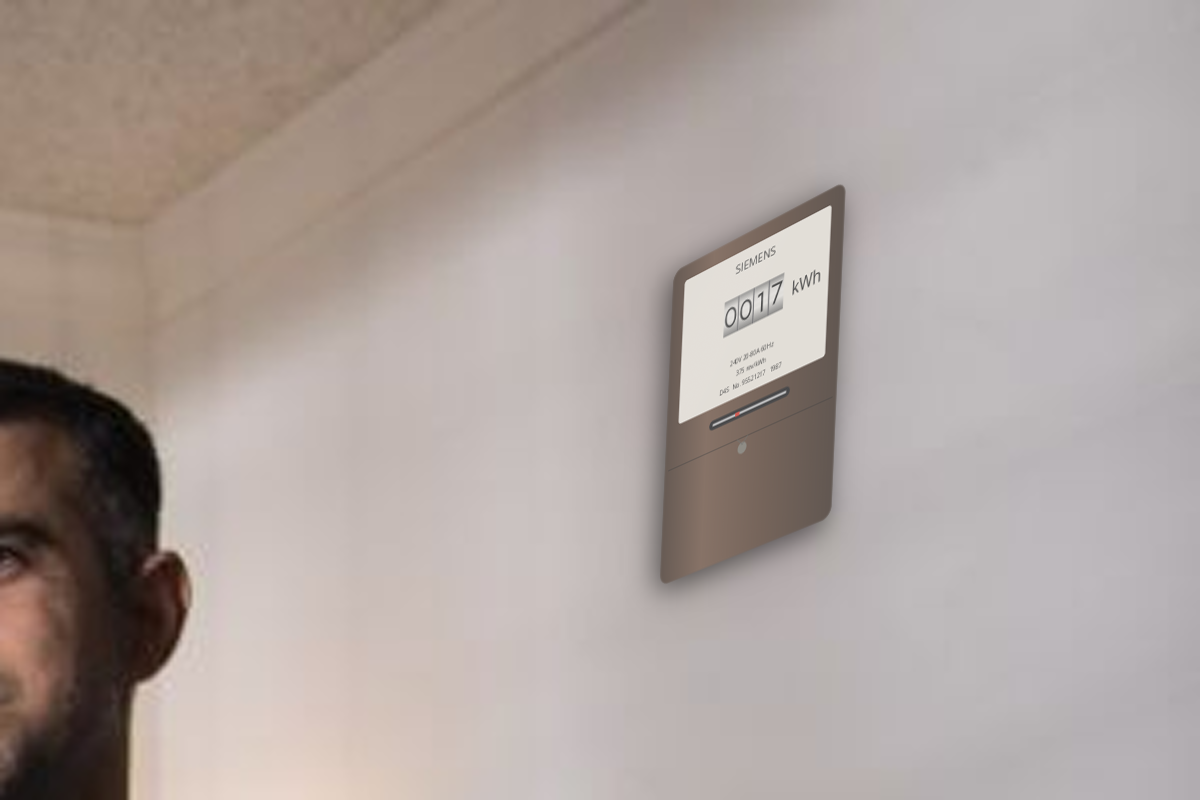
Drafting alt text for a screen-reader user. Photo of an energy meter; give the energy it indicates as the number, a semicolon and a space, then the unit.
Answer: 17; kWh
